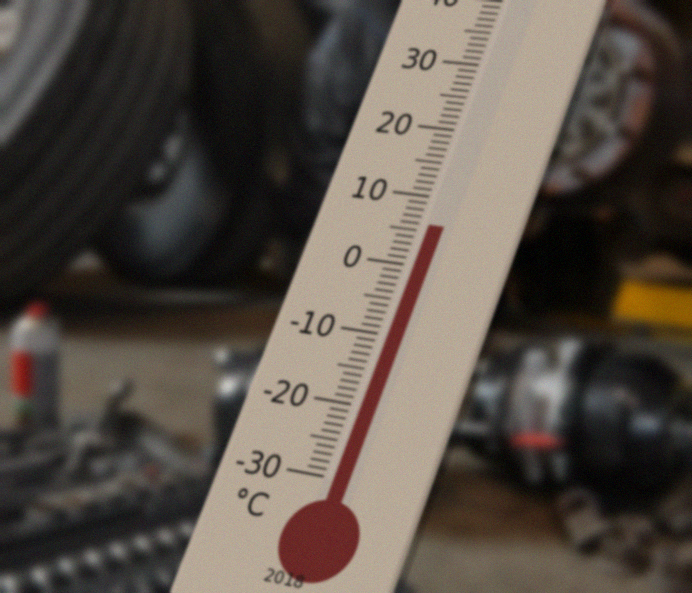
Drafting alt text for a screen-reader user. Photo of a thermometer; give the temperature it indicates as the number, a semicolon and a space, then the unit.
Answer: 6; °C
